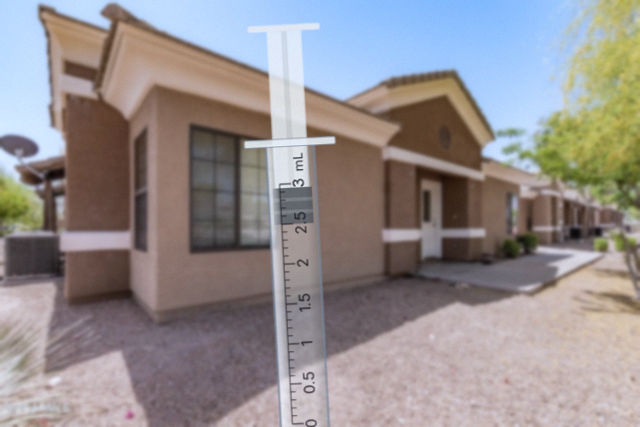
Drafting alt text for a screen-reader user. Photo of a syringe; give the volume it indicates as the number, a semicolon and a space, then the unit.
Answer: 2.5; mL
